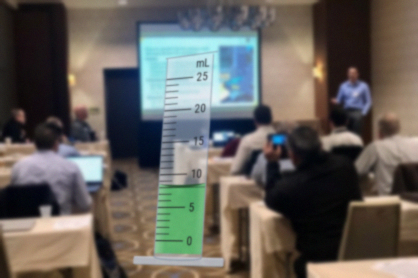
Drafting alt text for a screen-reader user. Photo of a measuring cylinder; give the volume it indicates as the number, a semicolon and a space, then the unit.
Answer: 8; mL
